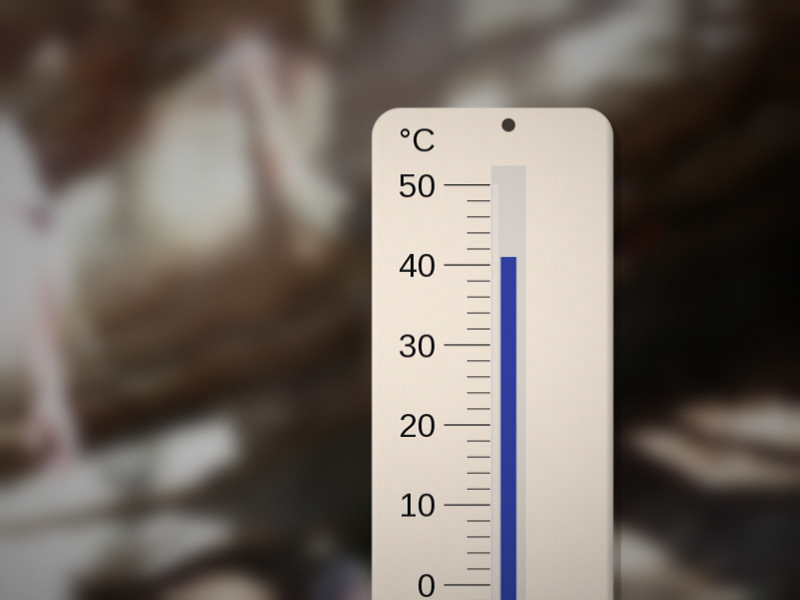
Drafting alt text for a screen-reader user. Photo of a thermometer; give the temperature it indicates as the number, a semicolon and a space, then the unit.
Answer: 41; °C
